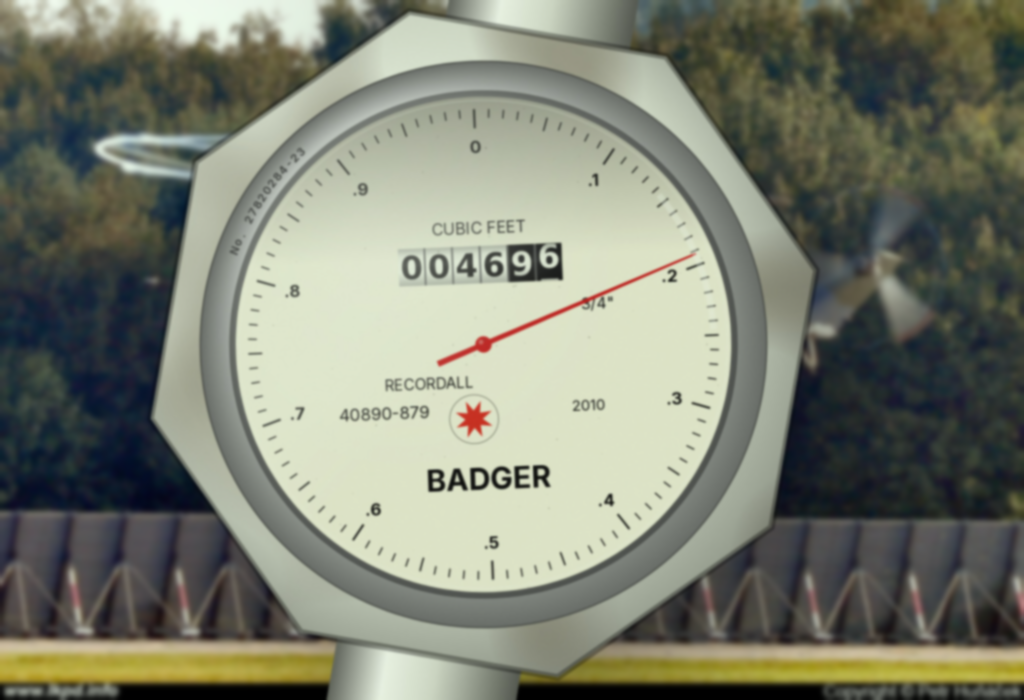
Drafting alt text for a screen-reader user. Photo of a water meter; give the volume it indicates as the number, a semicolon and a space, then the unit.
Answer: 4696.19; ft³
